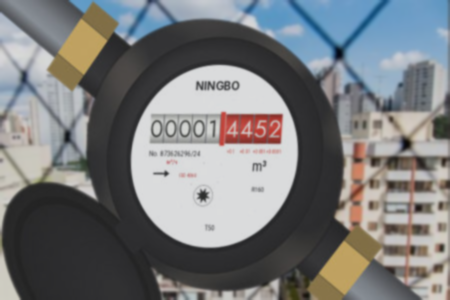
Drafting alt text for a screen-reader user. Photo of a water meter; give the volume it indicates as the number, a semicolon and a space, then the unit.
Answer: 1.4452; m³
